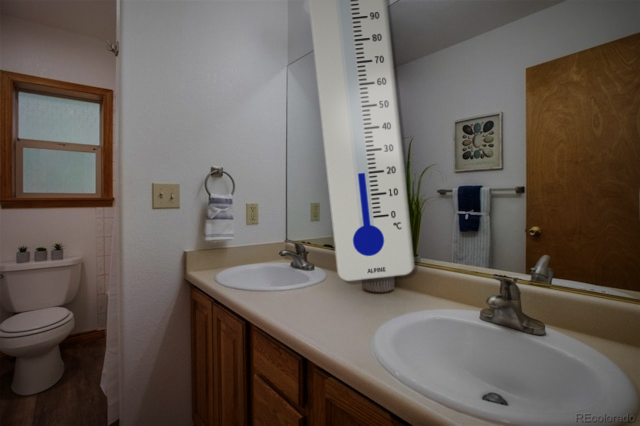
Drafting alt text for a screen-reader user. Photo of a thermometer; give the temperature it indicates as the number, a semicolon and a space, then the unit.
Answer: 20; °C
